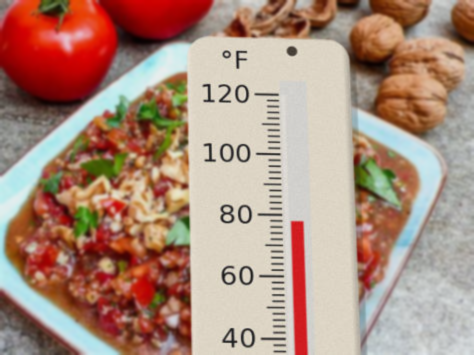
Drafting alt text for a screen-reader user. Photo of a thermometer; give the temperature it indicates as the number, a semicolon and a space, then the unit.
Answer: 78; °F
